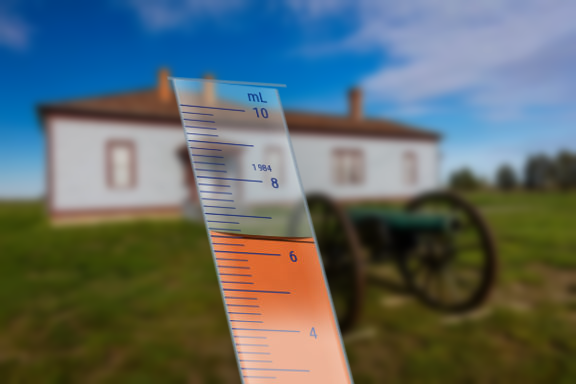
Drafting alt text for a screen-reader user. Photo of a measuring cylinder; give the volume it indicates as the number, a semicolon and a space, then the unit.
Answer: 6.4; mL
